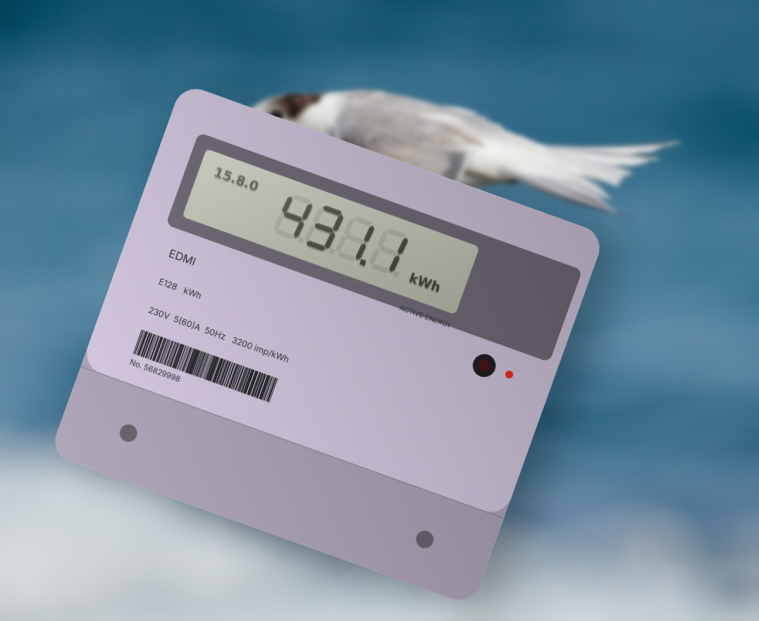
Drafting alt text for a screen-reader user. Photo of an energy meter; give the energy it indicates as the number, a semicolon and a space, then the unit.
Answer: 431.1; kWh
